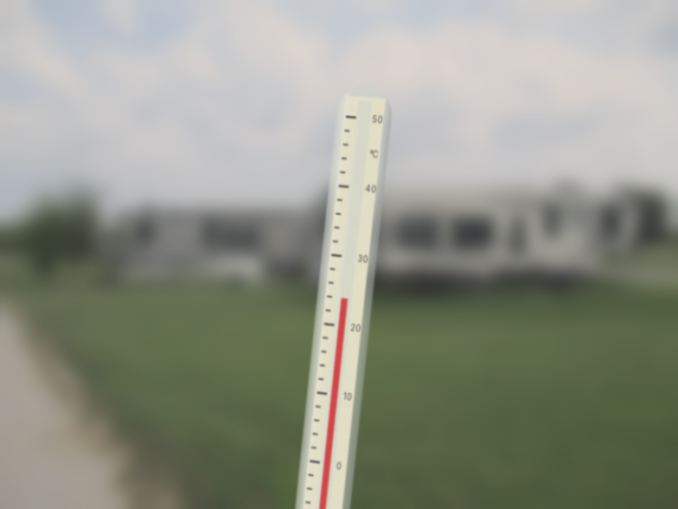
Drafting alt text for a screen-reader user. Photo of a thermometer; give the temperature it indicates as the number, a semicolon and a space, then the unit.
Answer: 24; °C
